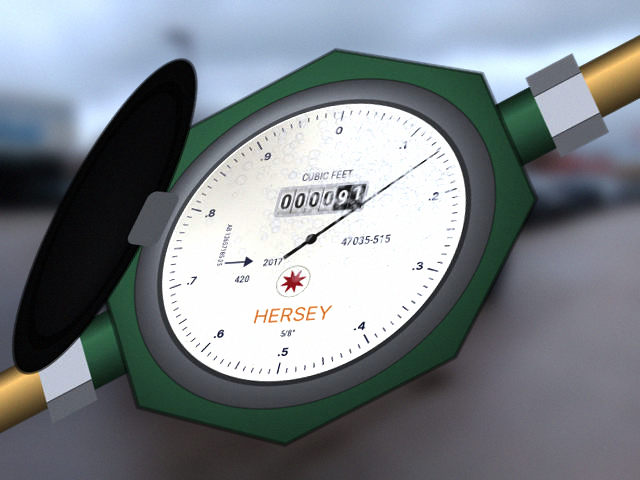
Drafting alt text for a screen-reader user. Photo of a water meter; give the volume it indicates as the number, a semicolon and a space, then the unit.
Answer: 91.14; ft³
